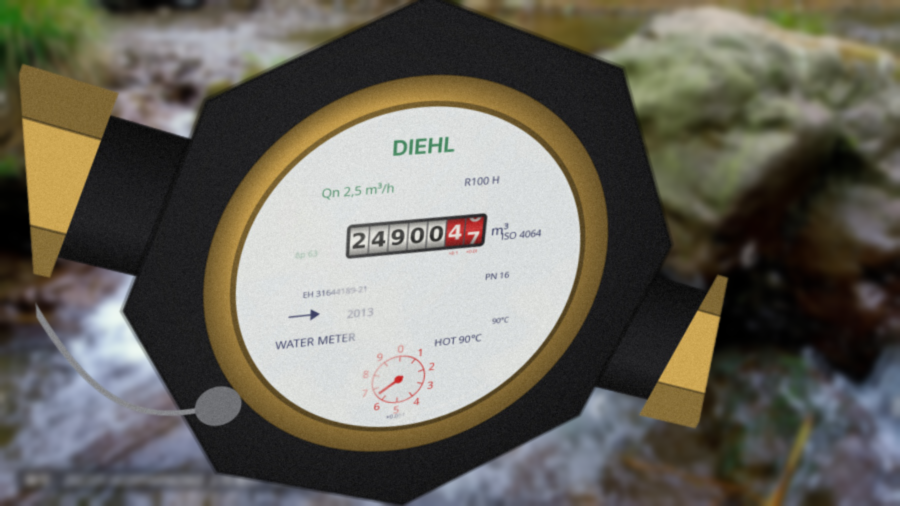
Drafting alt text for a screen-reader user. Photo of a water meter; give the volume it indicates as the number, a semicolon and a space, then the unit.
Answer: 24900.466; m³
